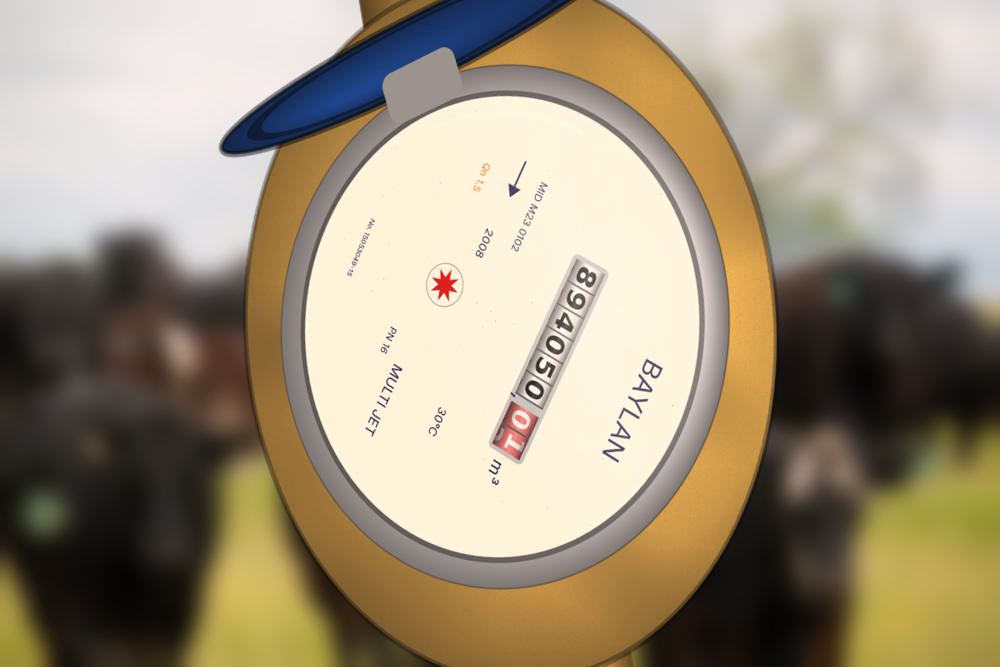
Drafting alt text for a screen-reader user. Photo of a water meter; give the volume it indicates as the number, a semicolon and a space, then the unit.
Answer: 894050.01; m³
